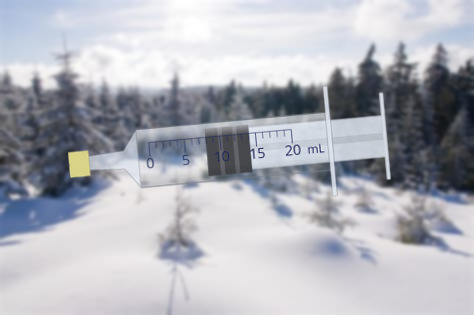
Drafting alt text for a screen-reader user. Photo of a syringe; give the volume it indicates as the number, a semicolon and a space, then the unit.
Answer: 8; mL
